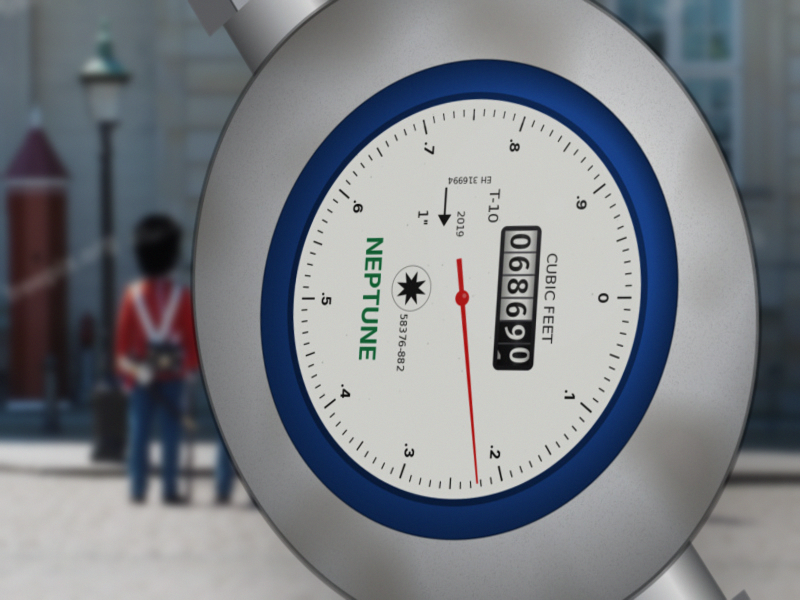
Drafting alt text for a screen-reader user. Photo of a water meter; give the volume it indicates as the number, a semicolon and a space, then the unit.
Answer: 68690.22; ft³
